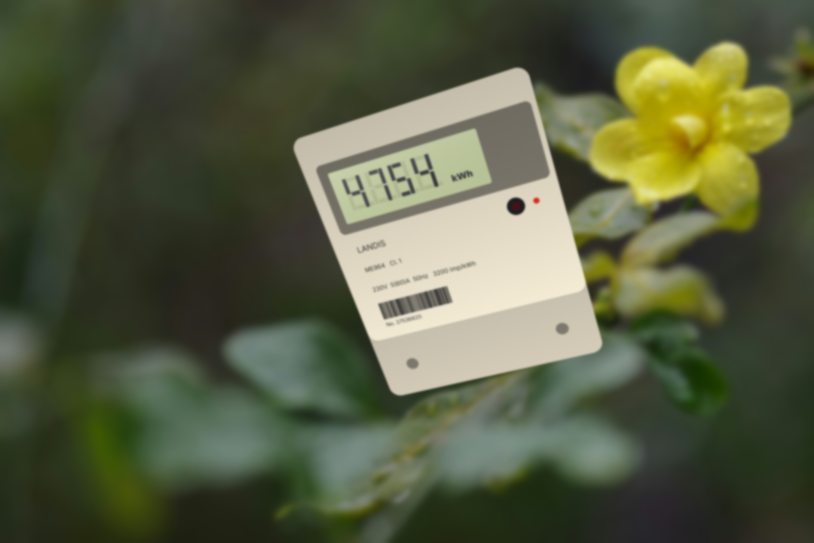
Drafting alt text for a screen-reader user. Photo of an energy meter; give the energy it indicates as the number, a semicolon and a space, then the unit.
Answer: 4754; kWh
